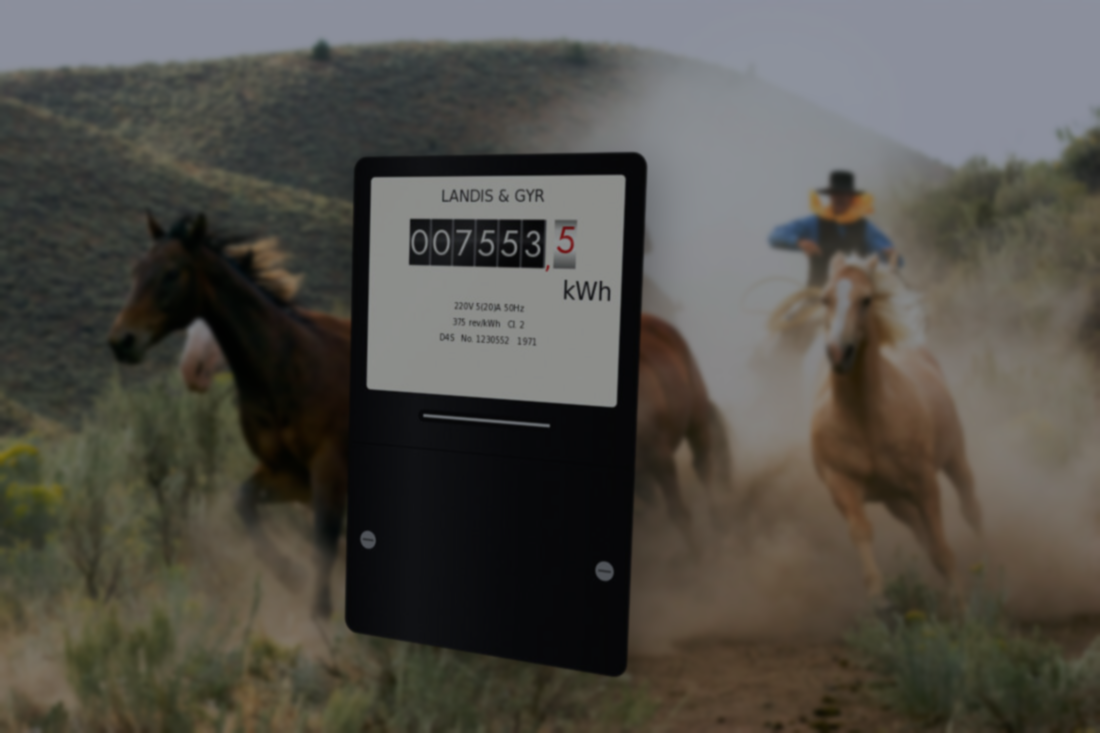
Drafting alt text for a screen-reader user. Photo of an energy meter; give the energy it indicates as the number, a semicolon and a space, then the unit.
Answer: 7553.5; kWh
